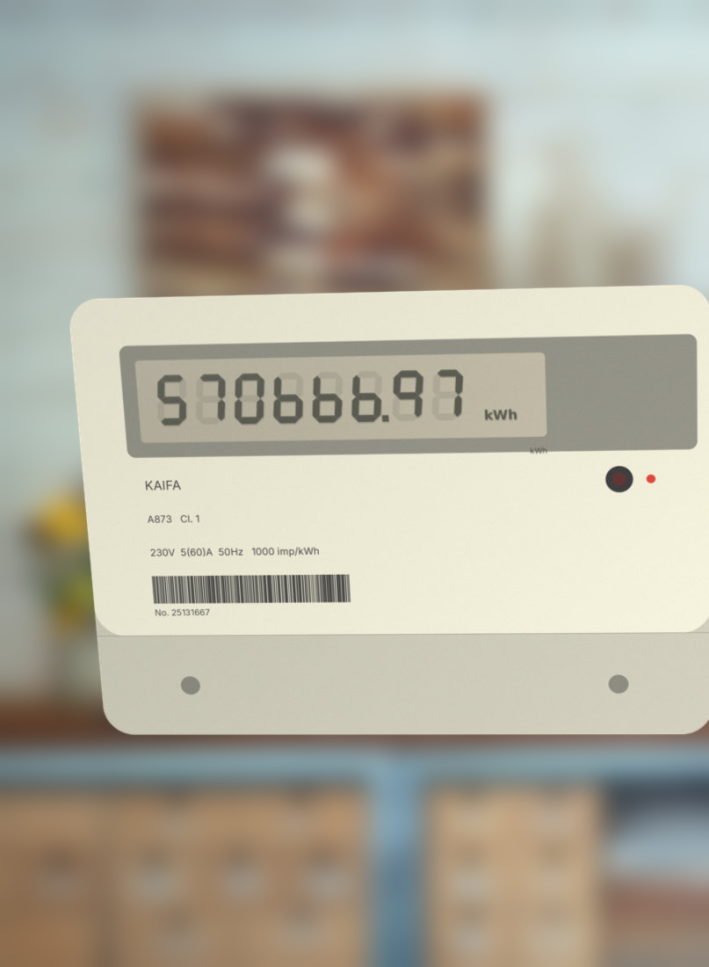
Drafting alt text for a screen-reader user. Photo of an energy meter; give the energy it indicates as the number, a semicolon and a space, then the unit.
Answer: 570666.97; kWh
